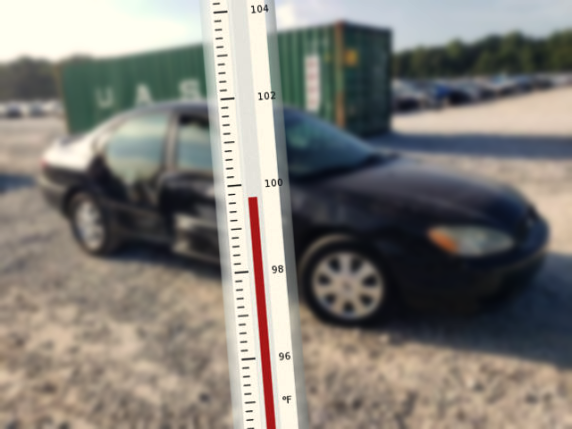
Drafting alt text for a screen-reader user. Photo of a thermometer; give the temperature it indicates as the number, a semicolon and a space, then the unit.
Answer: 99.7; °F
